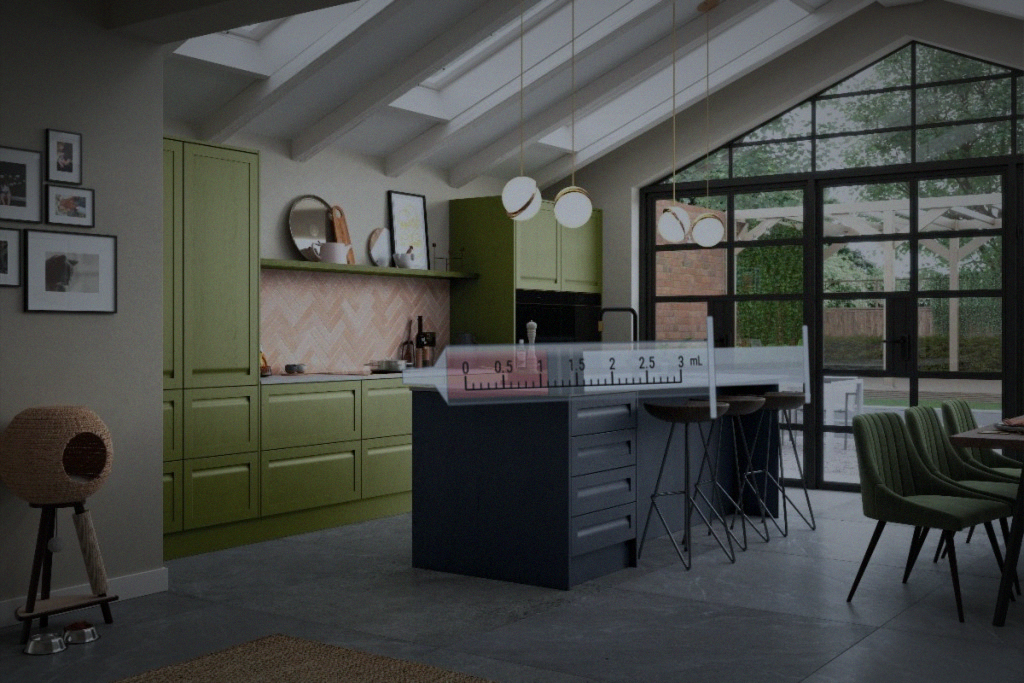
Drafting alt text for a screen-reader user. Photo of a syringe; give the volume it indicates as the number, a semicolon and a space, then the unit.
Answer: 1.1; mL
